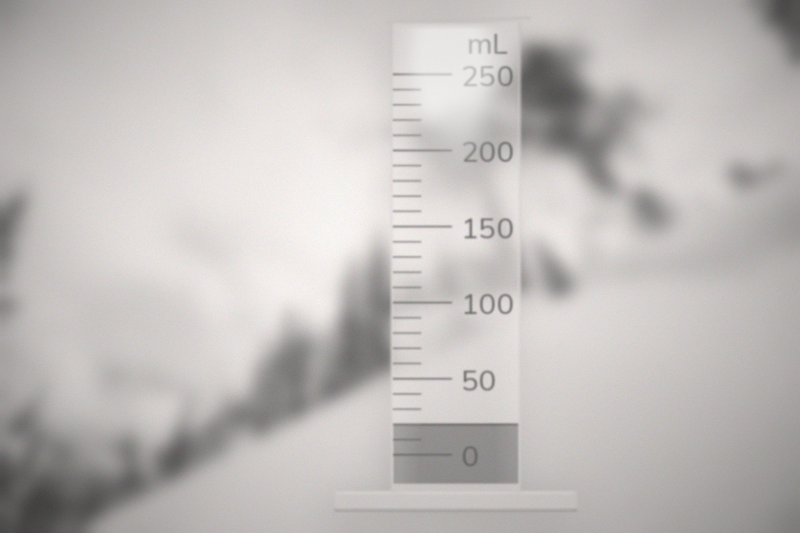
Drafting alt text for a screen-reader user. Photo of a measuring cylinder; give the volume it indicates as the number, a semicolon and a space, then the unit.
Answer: 20; mL
